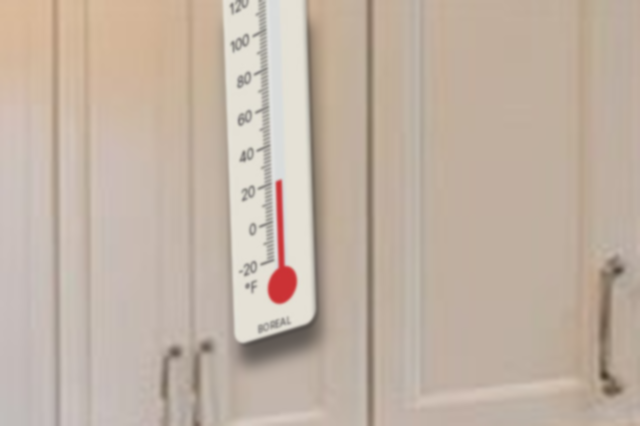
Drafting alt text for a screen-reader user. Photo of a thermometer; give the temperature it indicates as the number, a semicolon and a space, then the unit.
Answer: 20; °F
